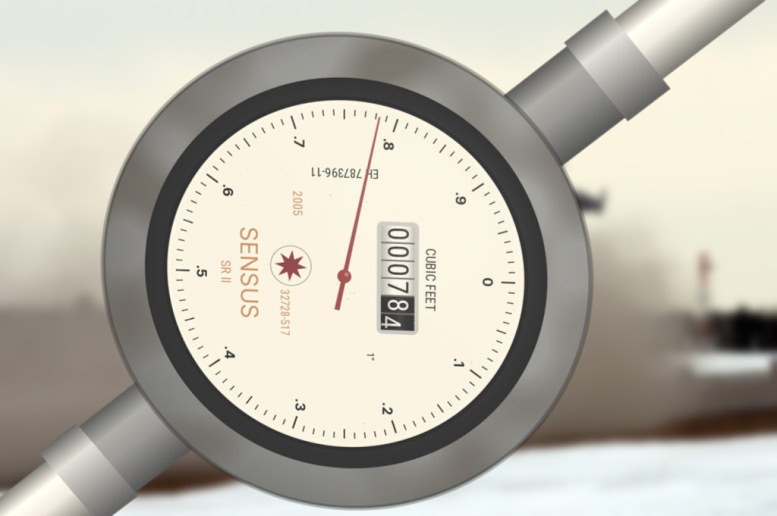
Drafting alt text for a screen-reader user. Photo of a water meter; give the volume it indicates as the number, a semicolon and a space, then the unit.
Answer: 783.78; ft³
